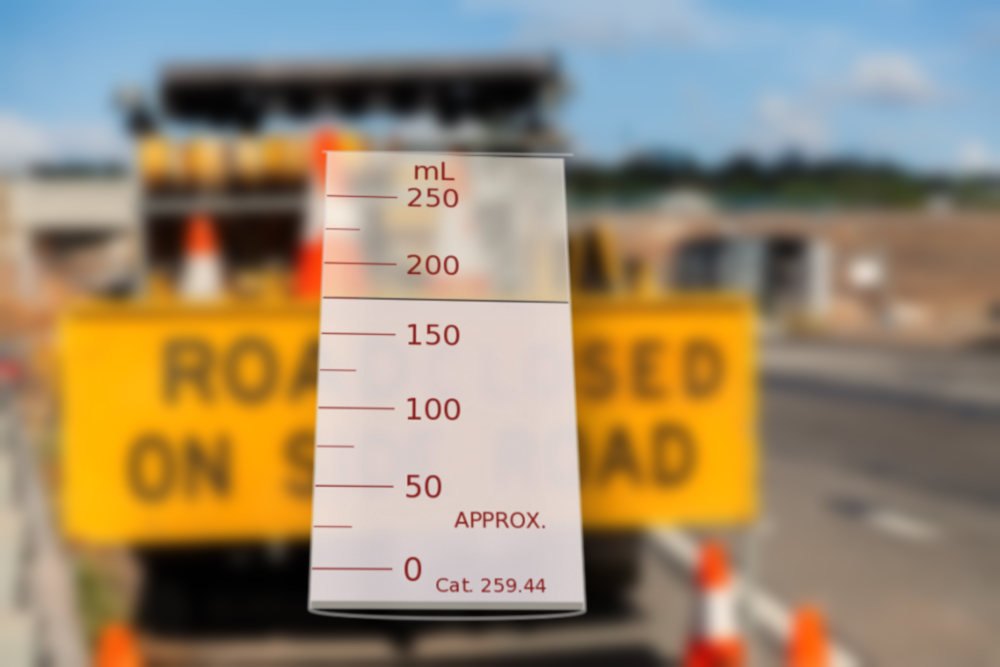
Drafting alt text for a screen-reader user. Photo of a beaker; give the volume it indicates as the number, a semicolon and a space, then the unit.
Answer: 175; mL
